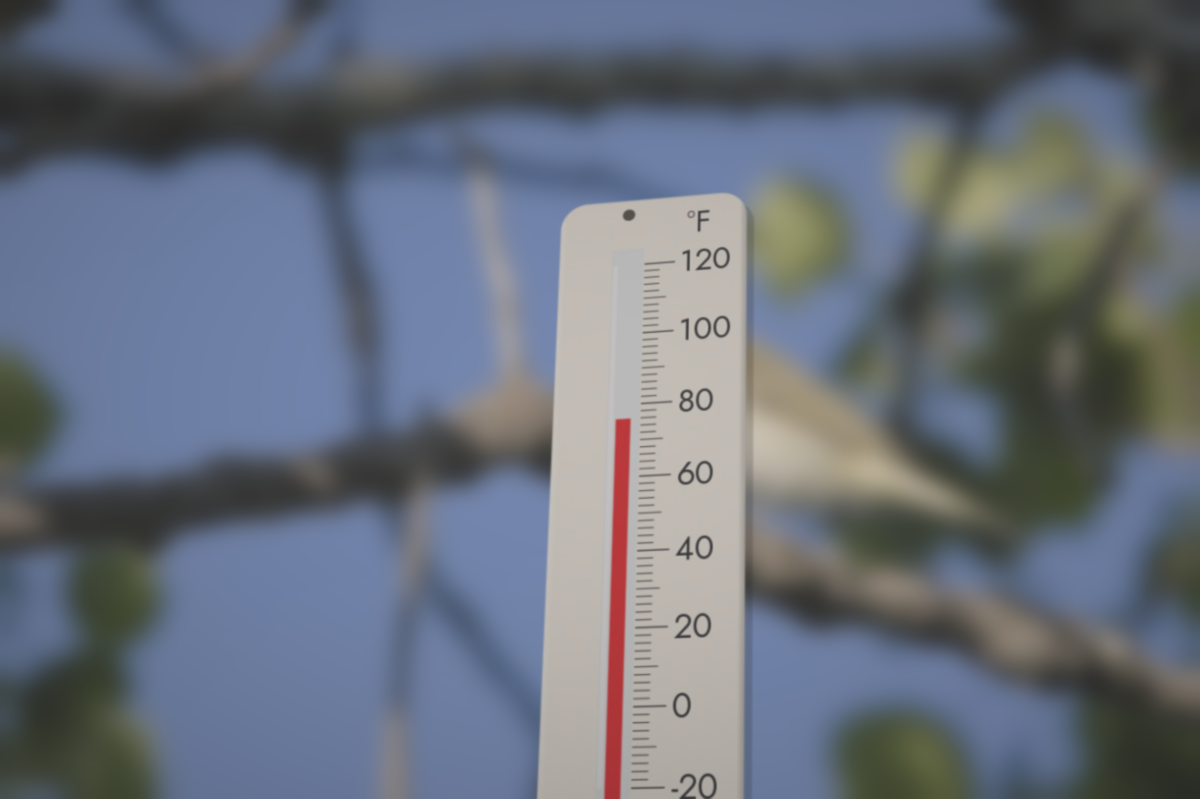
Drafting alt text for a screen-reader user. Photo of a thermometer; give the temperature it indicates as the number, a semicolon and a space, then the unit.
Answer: 76; °F
